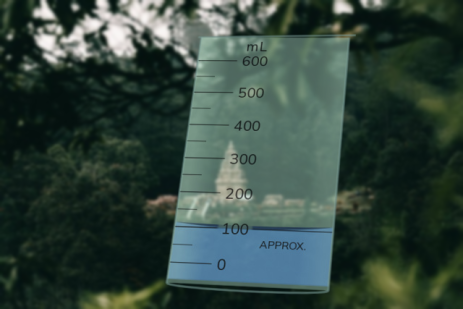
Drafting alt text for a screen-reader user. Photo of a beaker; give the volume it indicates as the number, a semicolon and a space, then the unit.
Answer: 100; mL
